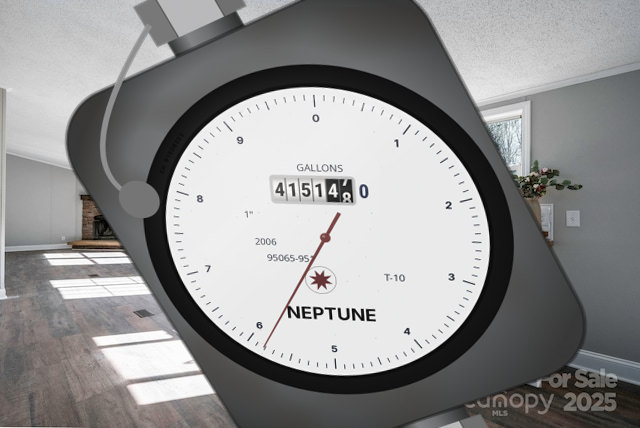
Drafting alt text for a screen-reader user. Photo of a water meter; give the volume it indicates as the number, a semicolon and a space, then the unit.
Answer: 4151475.8; gal
